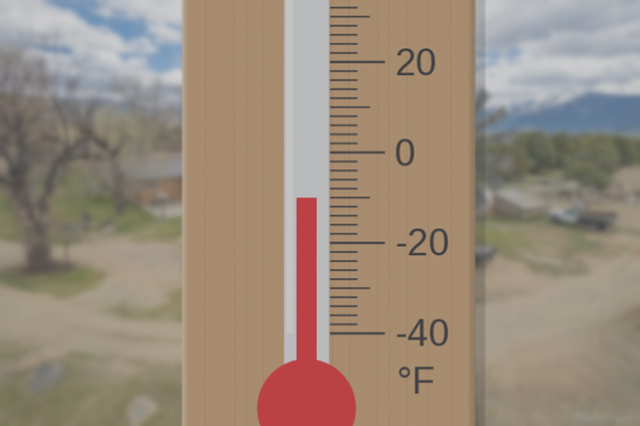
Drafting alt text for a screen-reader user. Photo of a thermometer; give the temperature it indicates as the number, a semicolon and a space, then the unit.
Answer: -10; °F
